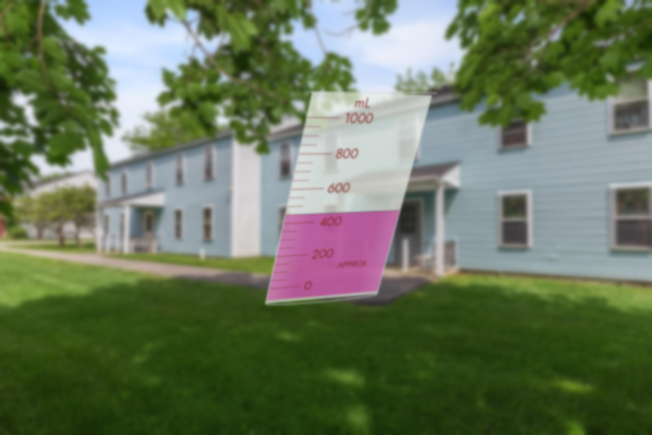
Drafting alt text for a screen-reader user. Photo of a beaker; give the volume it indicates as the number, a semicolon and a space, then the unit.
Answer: 450; mL
